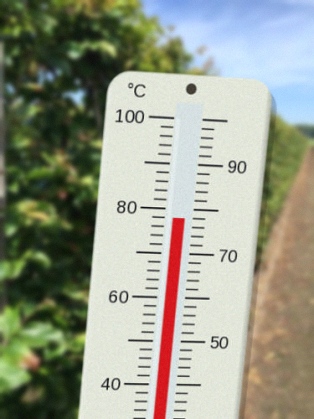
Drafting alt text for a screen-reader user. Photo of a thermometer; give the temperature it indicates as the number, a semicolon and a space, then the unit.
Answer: 78; °C
